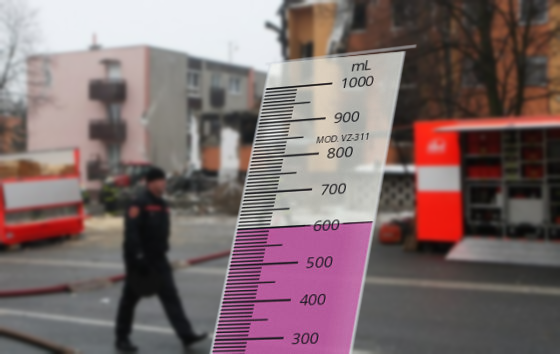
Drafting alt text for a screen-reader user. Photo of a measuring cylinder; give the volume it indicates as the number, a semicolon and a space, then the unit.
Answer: 600; mL
